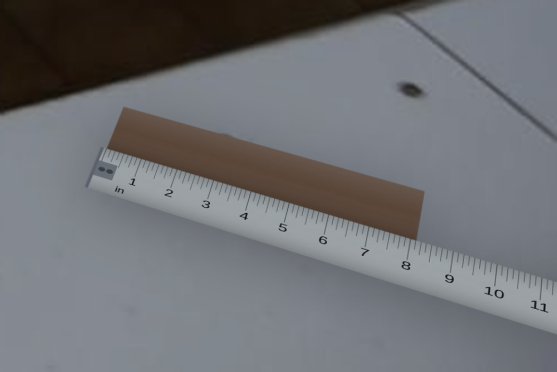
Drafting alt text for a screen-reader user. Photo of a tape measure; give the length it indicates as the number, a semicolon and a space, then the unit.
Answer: 8.125; in
